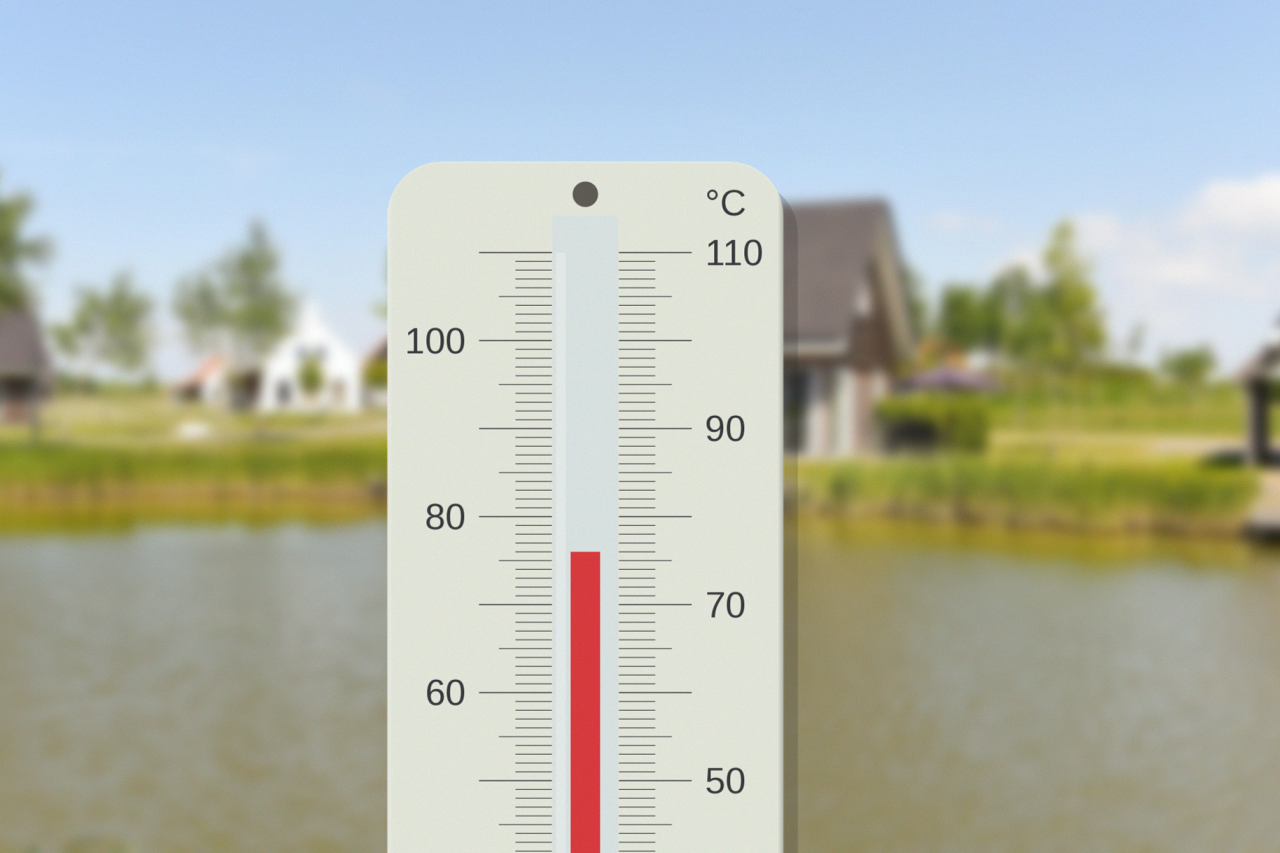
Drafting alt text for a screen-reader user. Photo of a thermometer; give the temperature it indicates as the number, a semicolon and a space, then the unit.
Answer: 76; °C
